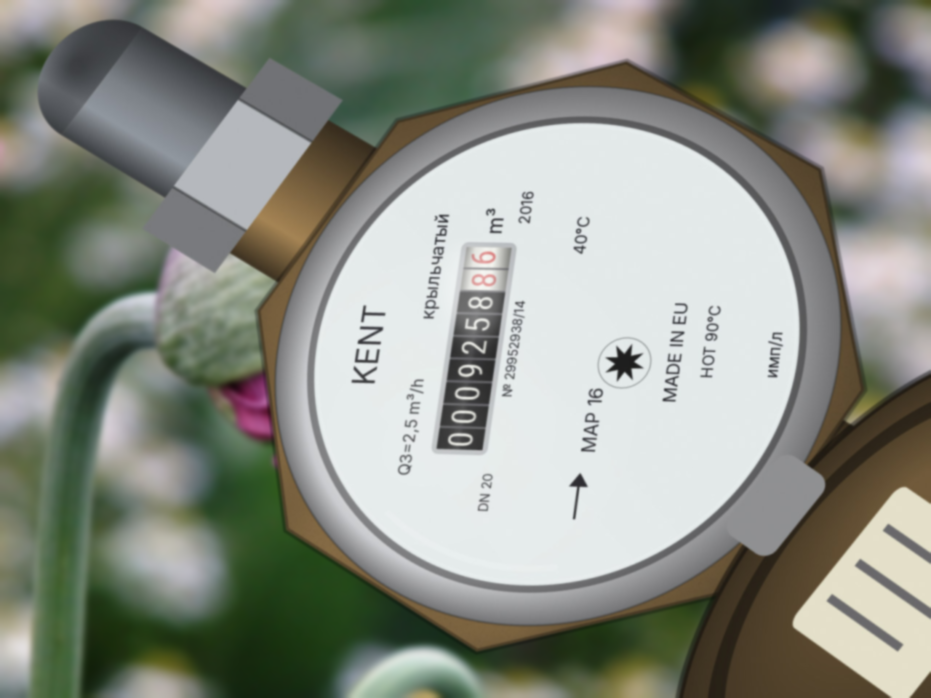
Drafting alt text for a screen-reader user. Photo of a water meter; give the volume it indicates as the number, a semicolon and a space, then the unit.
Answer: 9258.86; m³
